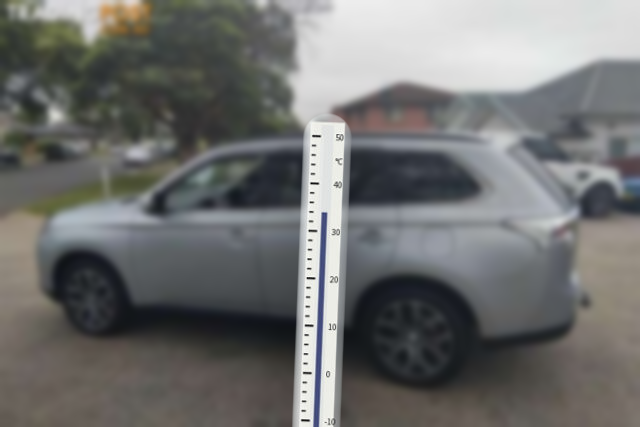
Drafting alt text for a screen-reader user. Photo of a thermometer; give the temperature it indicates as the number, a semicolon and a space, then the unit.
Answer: 34; °C
